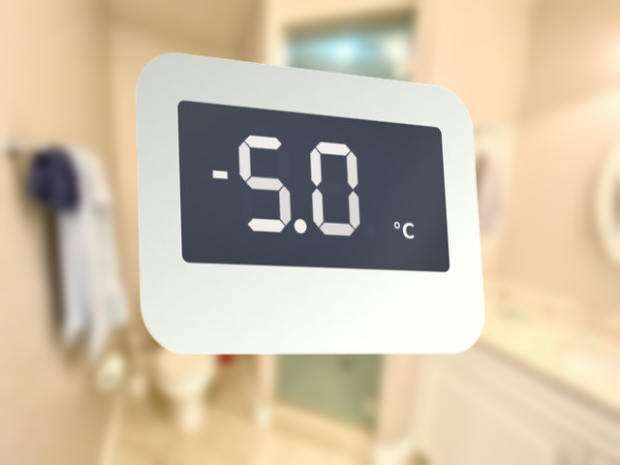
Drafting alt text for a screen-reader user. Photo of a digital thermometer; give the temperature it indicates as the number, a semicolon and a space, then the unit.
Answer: -5.0; °C
